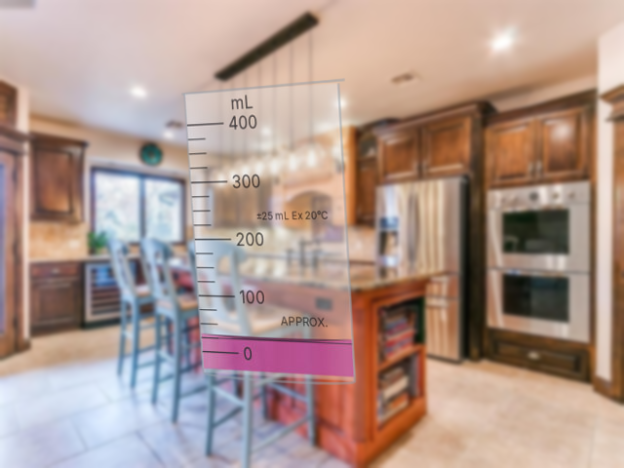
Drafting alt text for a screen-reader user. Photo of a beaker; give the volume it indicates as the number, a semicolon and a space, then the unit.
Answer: 25; mL
